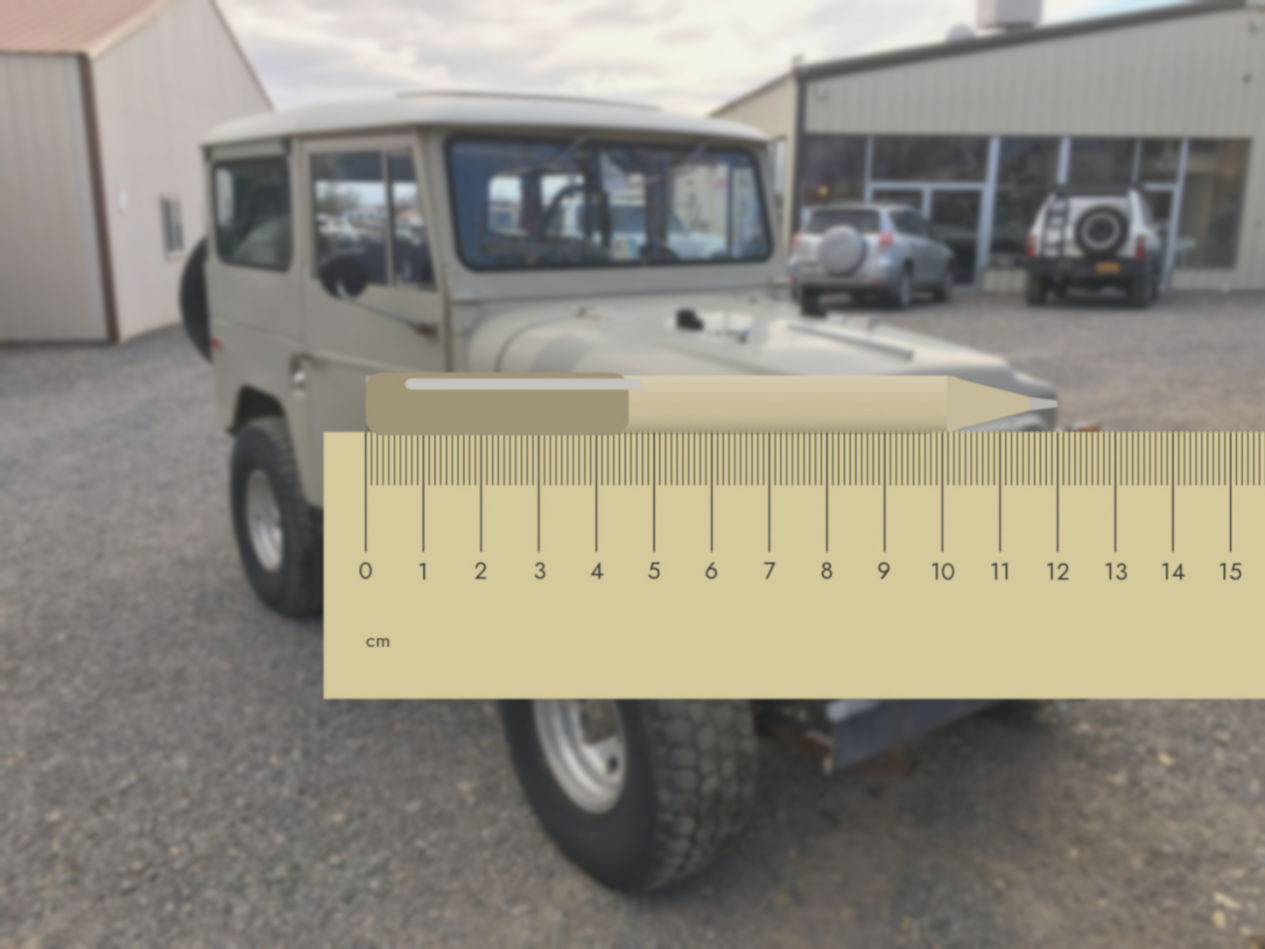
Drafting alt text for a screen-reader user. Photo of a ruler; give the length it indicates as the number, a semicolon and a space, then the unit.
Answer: 12; cm
